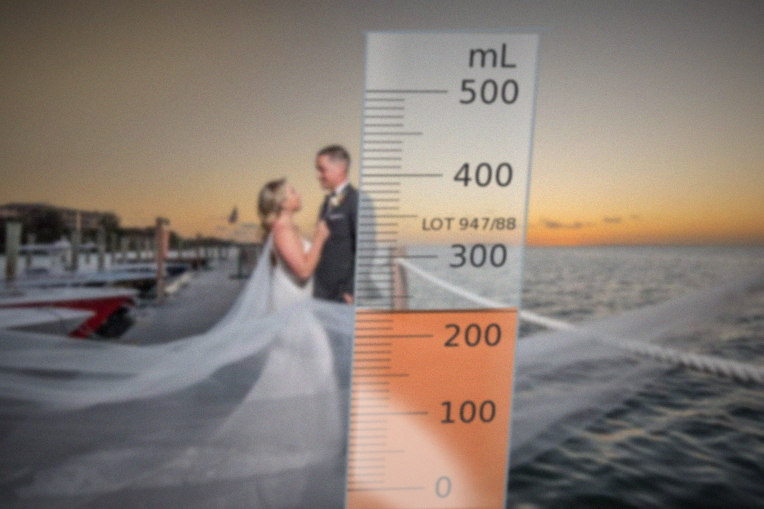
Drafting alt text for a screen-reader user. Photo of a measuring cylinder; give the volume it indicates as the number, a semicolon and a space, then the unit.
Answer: 230; mL
